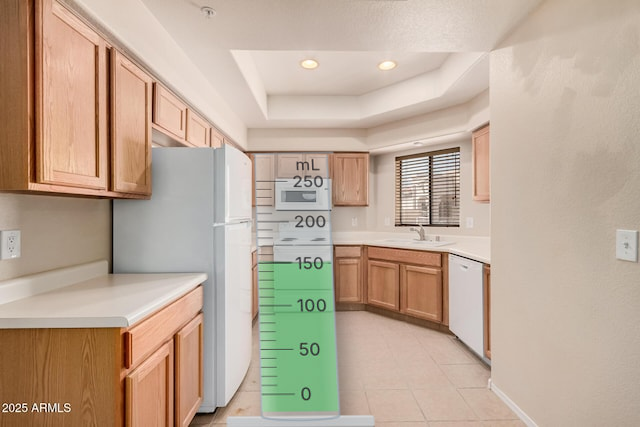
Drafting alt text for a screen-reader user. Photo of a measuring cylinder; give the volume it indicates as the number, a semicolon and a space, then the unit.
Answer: 150; mL
